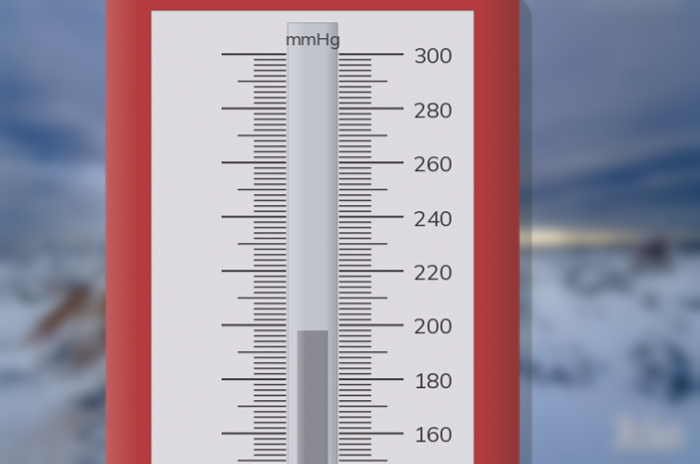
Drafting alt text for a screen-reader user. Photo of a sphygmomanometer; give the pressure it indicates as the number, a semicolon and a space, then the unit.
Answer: 198; mmHg
